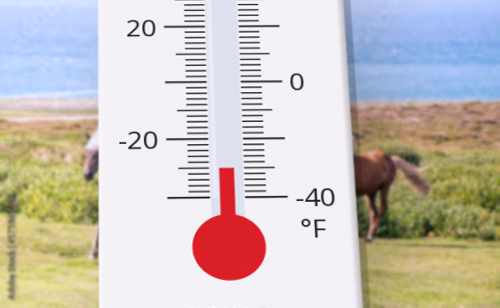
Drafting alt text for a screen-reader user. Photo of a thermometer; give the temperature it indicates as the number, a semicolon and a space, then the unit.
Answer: -30; °F
